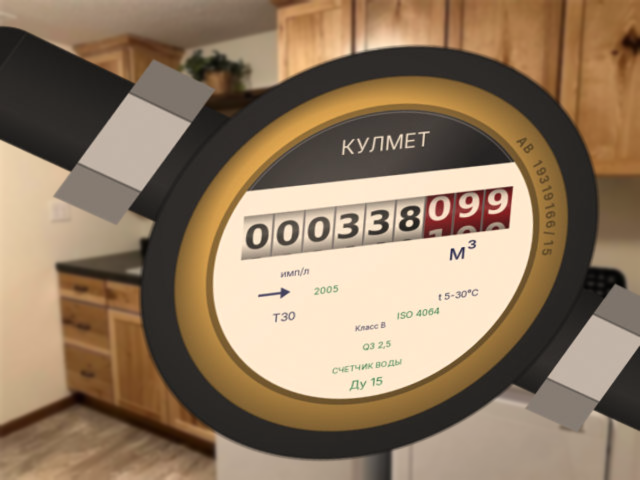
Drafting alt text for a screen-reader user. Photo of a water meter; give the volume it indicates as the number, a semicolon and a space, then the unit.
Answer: 338.099; m³
